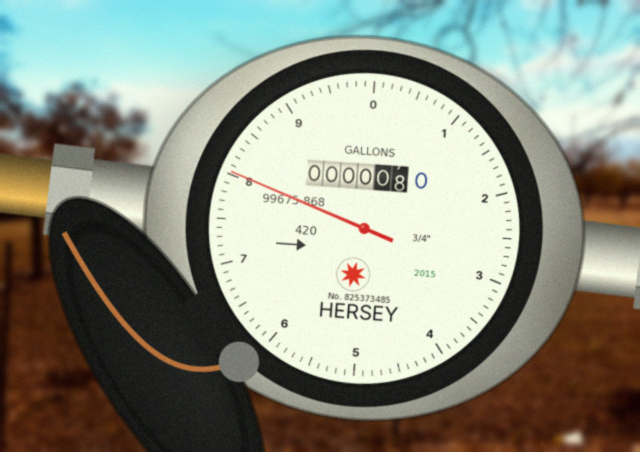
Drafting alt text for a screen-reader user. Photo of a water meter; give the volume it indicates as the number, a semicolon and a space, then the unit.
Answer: 78.0; gal
